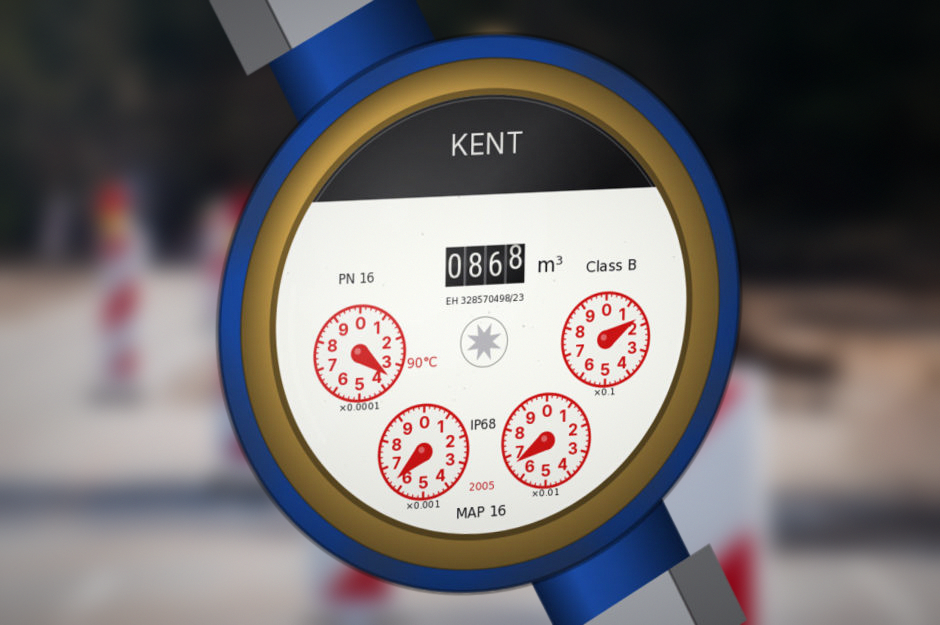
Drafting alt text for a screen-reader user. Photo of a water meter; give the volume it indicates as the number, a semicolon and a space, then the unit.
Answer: 868.1663; m³
